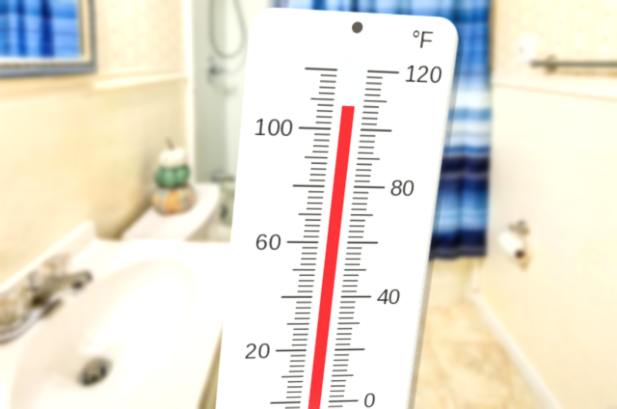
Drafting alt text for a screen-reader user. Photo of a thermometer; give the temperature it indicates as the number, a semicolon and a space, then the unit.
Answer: 108; °F
